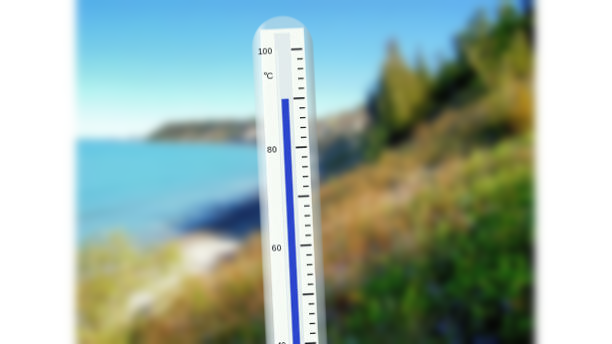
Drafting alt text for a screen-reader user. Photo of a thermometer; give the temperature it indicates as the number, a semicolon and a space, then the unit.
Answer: 90; °C
